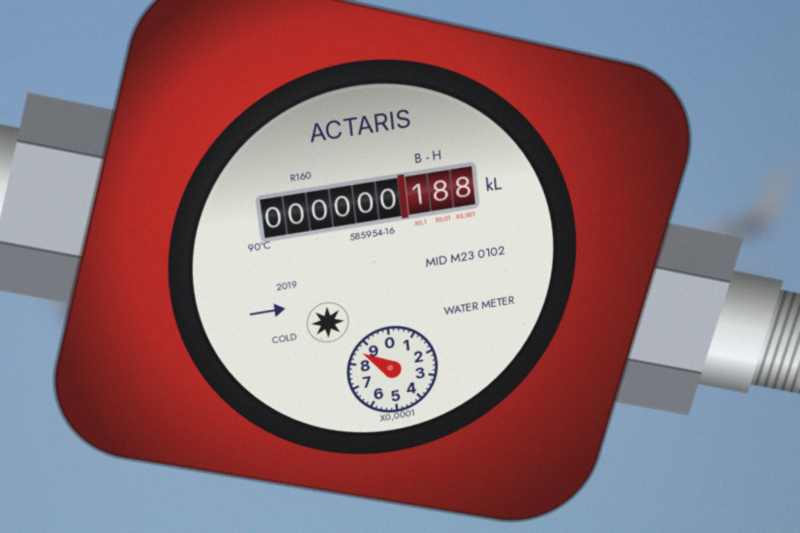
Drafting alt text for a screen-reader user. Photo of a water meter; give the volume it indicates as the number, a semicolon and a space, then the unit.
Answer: 0.1888; kL
